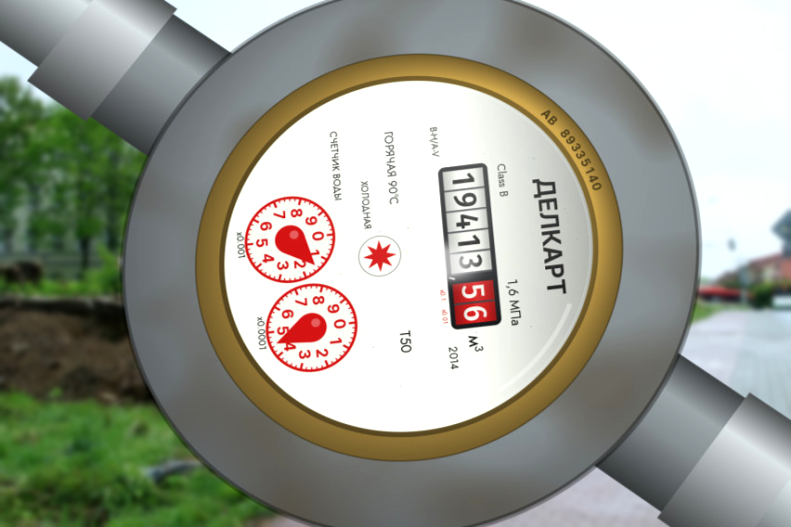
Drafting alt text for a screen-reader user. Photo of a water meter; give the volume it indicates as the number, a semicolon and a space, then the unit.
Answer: 19413.5614; m³
